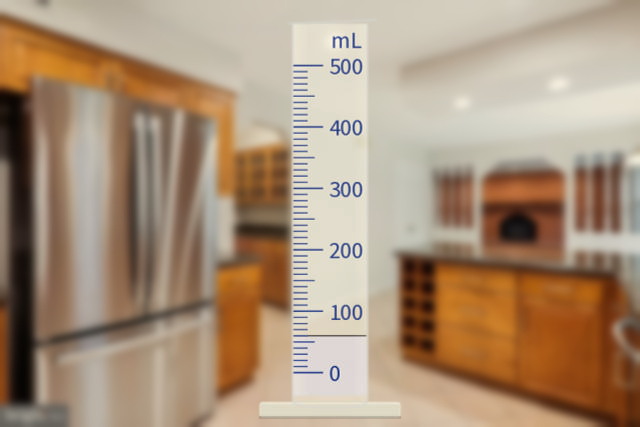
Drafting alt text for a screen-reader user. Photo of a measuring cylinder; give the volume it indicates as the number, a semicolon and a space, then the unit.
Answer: 60; mL
